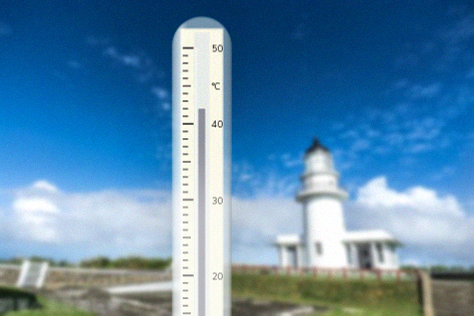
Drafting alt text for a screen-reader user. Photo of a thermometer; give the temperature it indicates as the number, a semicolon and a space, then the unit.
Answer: 42; °C
